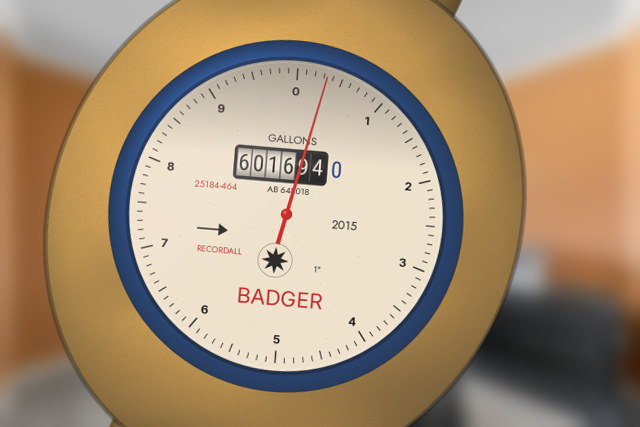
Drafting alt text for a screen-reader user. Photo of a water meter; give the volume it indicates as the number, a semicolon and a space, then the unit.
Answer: 6016940.3; gal
